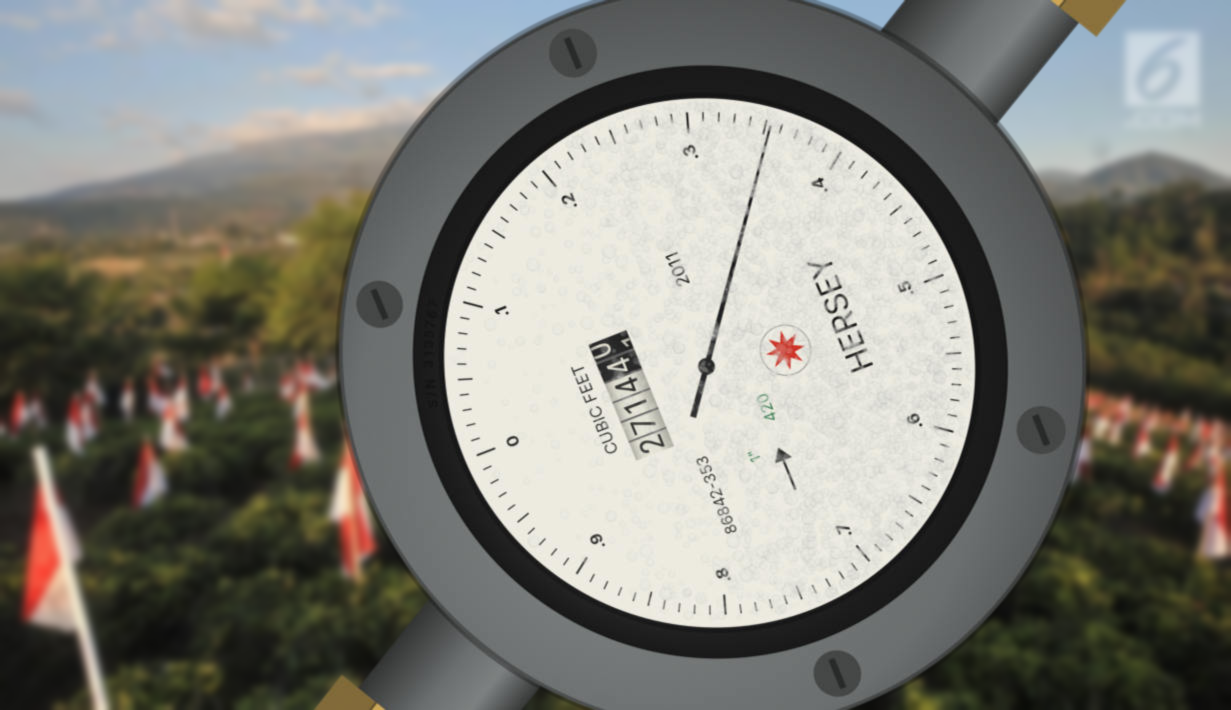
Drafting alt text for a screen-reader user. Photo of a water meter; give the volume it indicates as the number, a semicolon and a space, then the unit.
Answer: 271440.35; ft³
